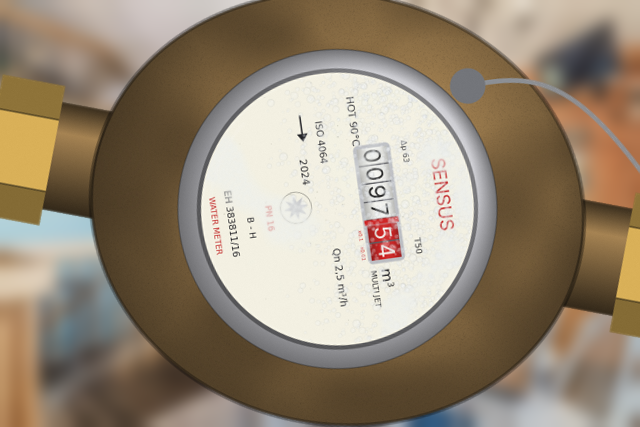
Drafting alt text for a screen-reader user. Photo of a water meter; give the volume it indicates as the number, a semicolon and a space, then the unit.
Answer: 97.54; m³
